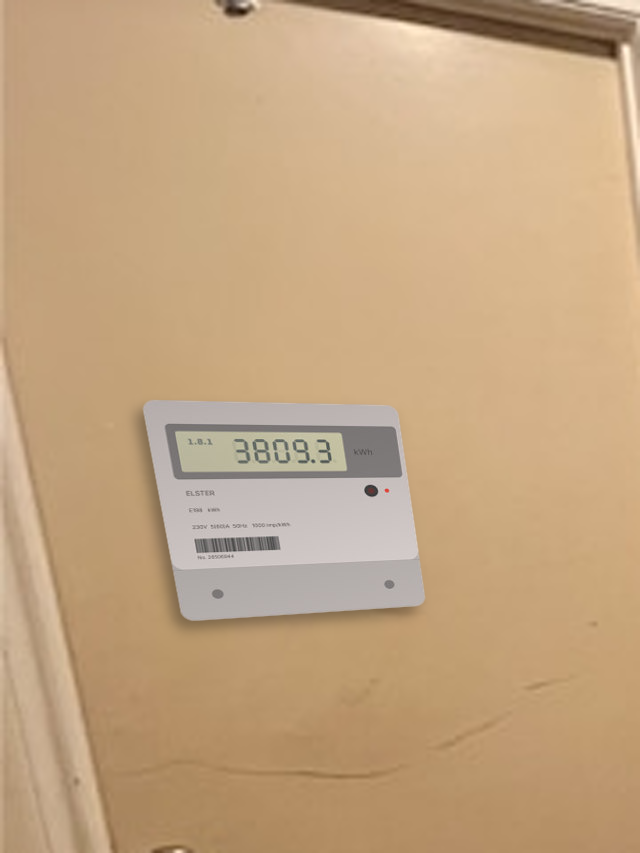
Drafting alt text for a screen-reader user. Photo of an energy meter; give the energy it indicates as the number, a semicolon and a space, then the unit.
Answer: 3809.3; kWh
